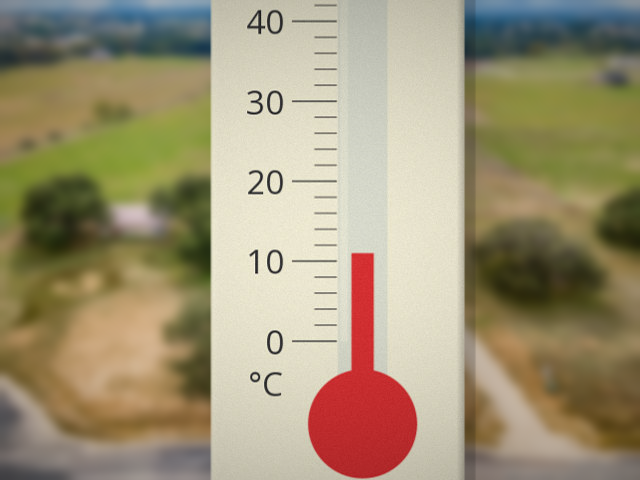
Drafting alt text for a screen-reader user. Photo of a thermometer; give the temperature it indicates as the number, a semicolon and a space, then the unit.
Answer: 11; °C
